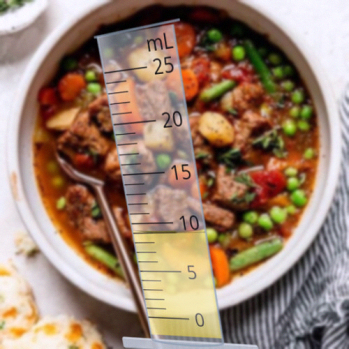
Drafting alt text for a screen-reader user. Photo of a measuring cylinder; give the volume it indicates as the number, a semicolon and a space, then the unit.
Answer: 9; mL
